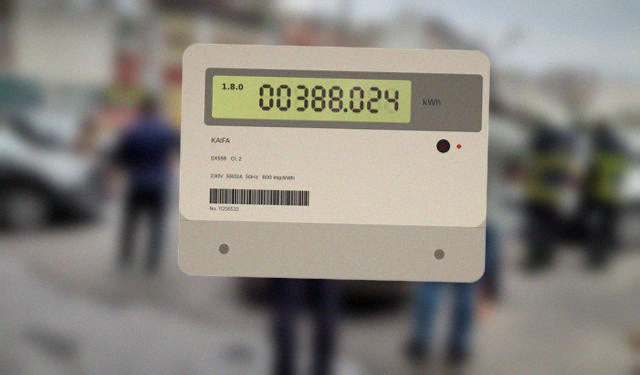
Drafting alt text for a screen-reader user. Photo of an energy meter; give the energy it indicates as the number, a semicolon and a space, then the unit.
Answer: 388.024; kWh
